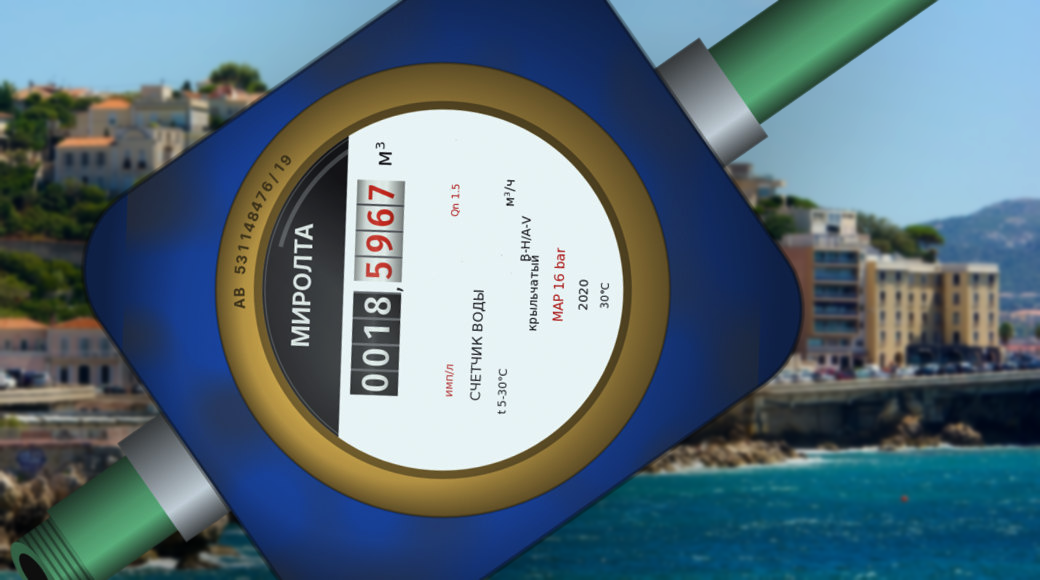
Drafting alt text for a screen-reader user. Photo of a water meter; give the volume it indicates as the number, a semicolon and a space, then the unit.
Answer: 18.5967; m³
